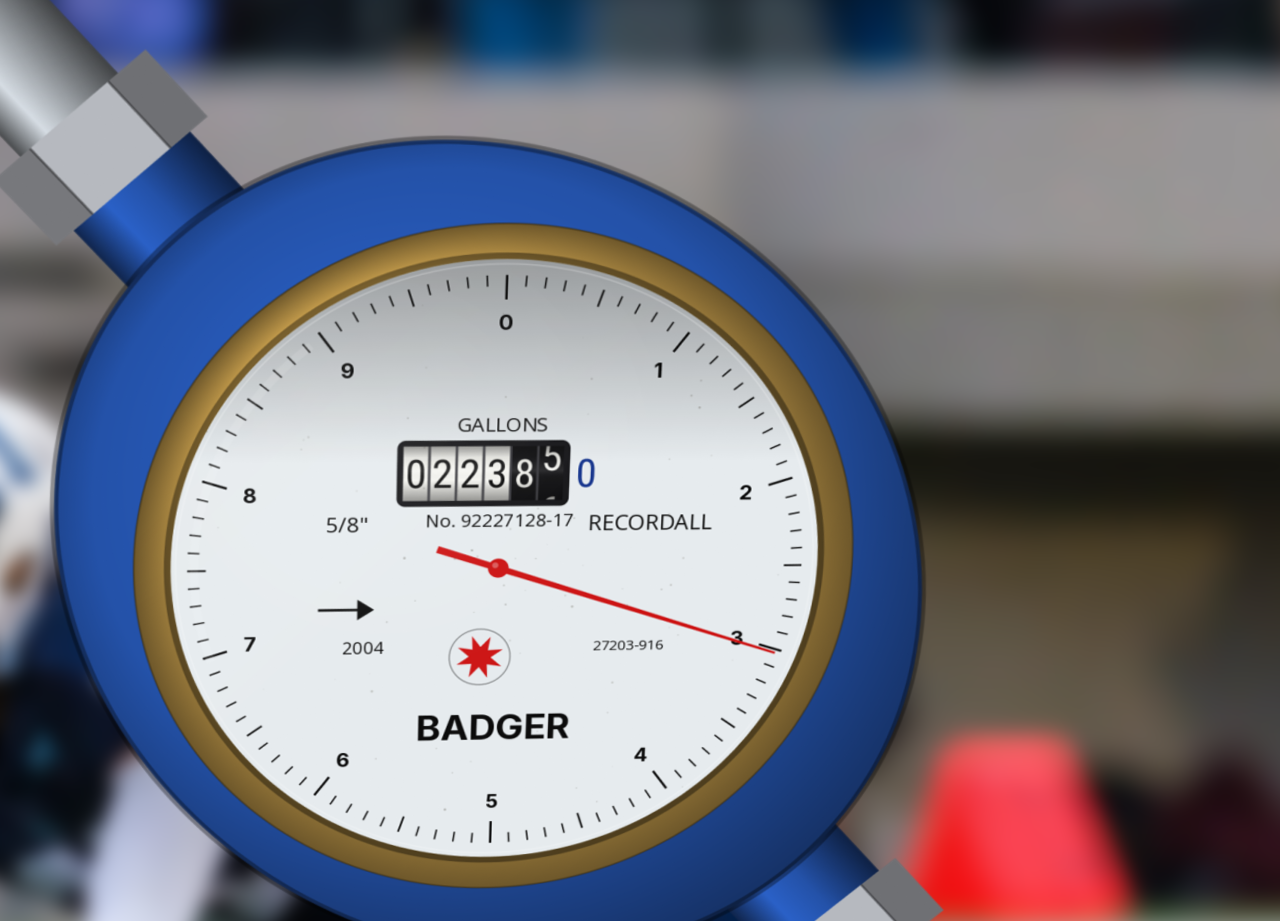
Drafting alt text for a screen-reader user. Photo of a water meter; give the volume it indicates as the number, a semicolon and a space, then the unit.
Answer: 223853.0; gal
